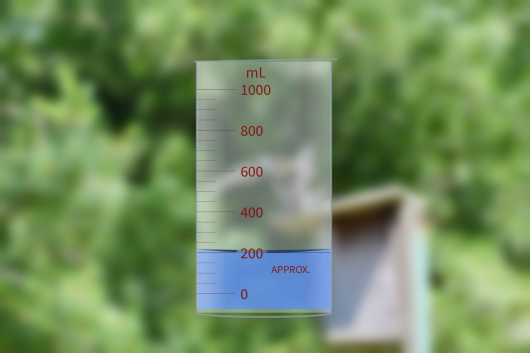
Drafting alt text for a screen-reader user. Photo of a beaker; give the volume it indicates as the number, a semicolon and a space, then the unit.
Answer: 200; mL
